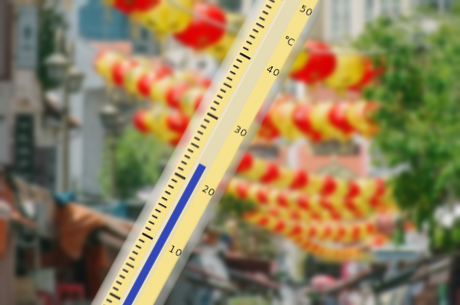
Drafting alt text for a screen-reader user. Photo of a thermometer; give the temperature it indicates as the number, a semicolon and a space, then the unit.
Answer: 23; °C
